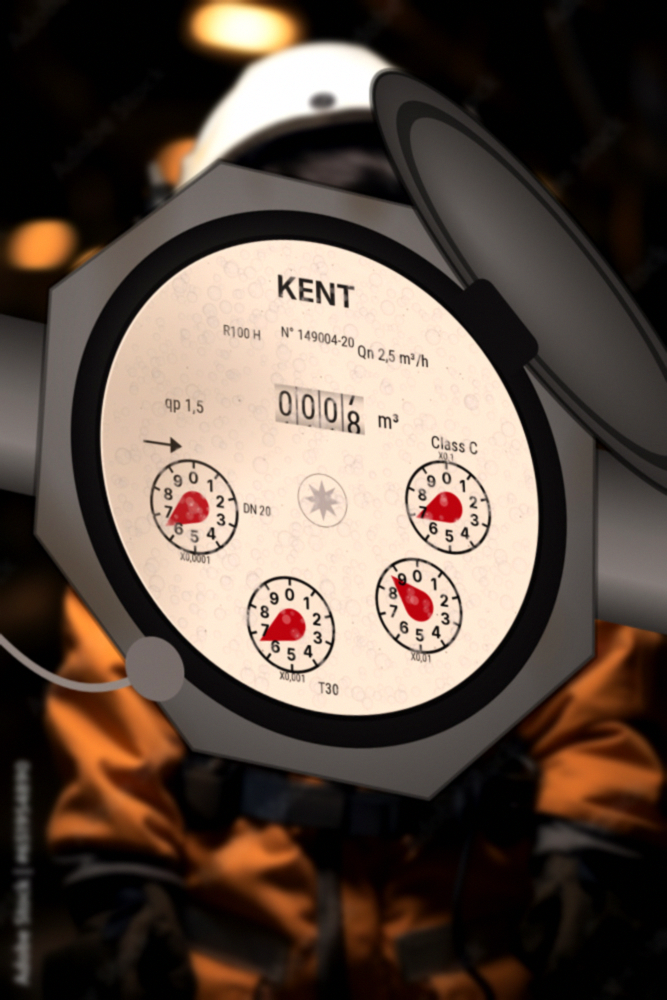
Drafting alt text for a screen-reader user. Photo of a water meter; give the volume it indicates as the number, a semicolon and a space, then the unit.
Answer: 7.6866; m³
